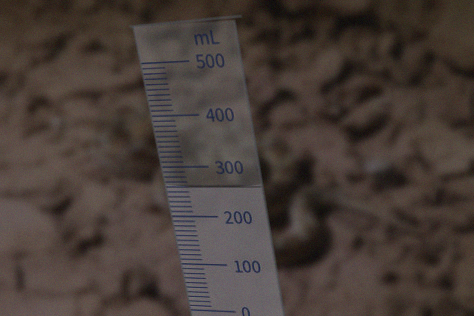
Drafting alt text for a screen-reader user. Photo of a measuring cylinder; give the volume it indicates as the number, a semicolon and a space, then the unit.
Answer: 260; mL
